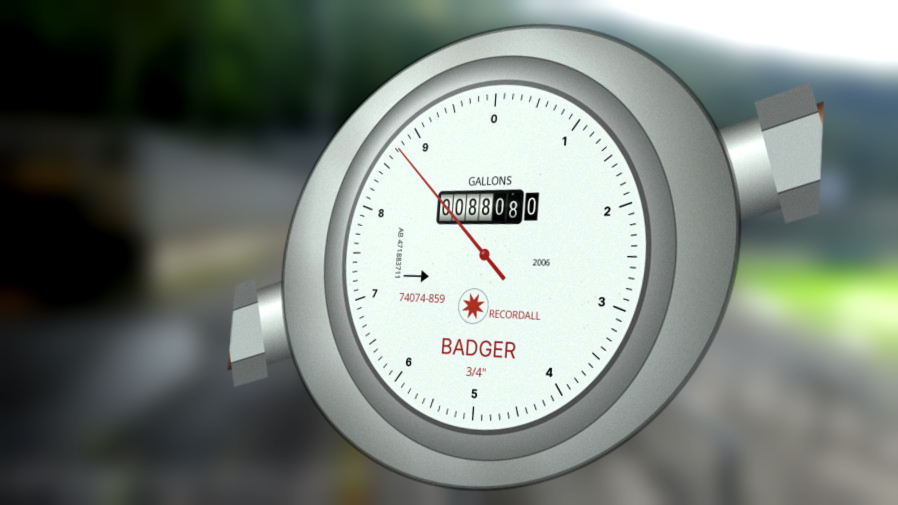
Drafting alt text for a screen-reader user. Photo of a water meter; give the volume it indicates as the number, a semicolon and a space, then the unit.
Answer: 88078.7; gal
